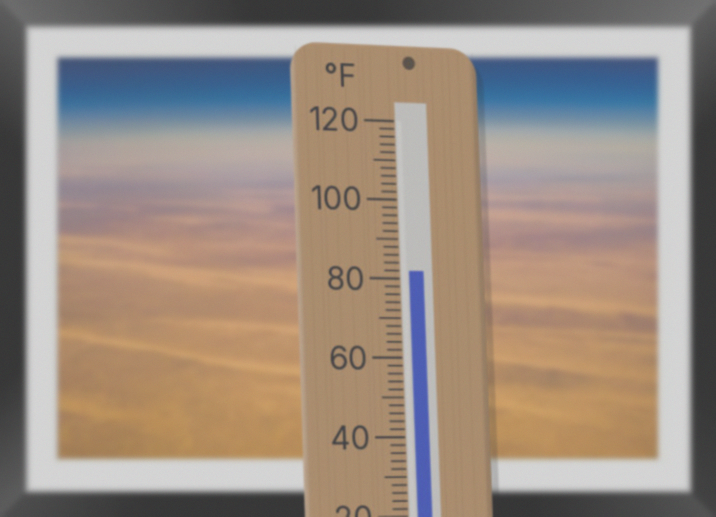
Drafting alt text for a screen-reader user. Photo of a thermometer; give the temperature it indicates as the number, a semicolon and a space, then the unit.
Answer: 82; °F
